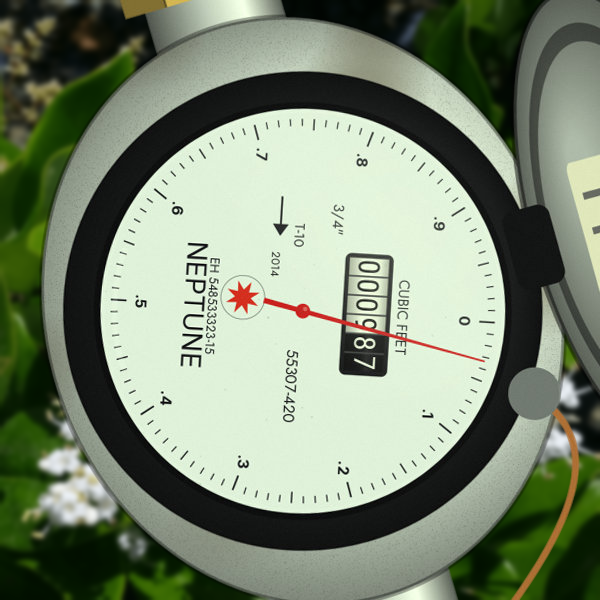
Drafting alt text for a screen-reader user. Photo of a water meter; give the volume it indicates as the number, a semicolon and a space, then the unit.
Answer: 987.03; ft³
